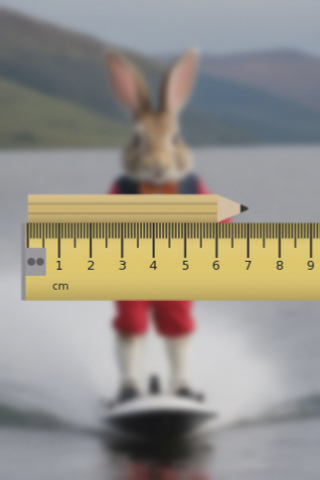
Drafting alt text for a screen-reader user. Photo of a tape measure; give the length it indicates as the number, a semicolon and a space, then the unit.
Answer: 7; cm
